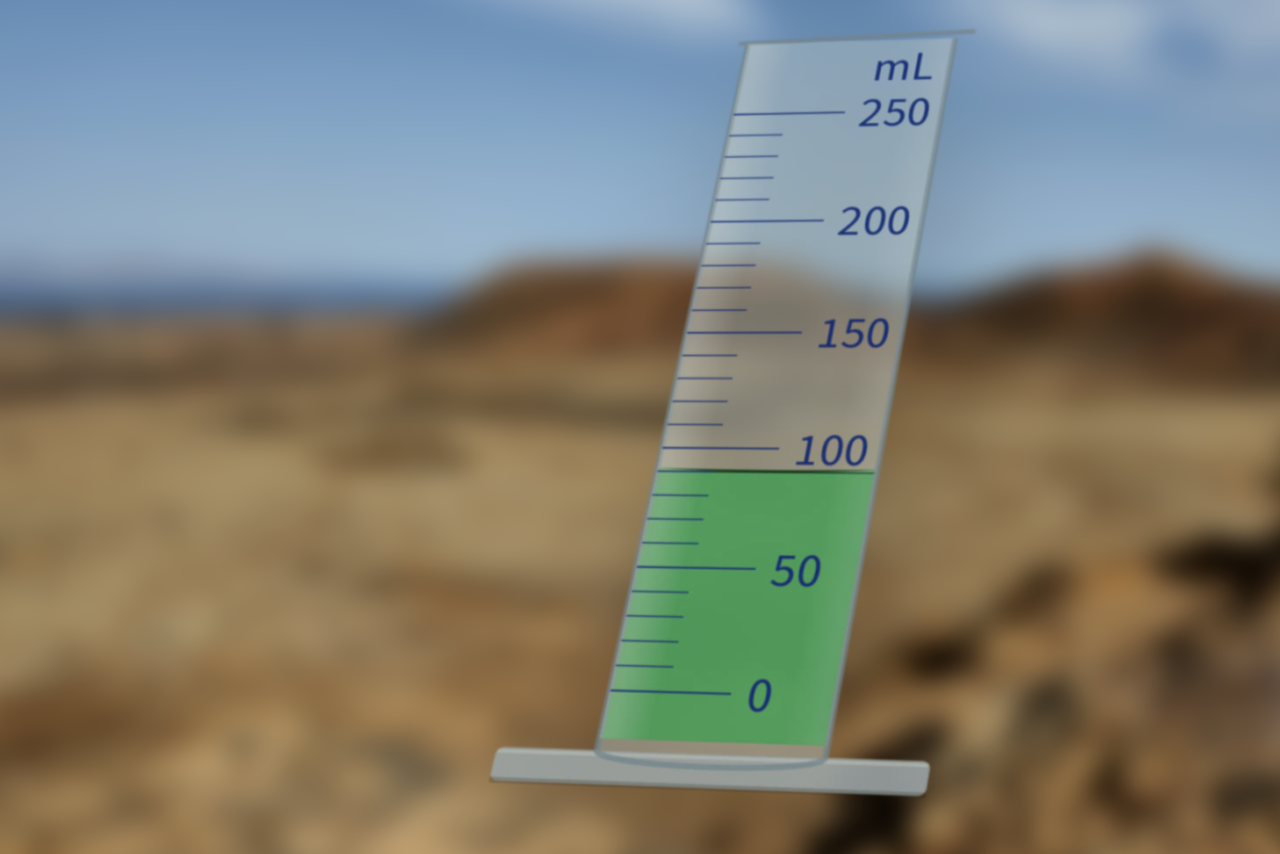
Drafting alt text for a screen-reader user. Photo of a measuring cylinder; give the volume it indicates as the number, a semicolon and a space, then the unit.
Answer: 90; mL
